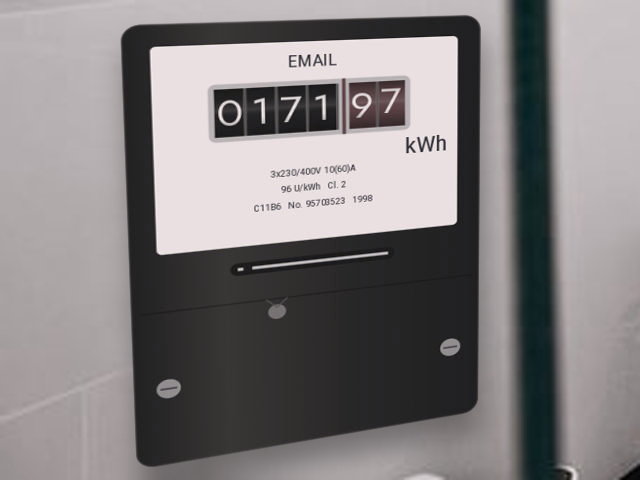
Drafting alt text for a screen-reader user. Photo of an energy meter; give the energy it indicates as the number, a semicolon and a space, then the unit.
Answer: 171.97; kWh
